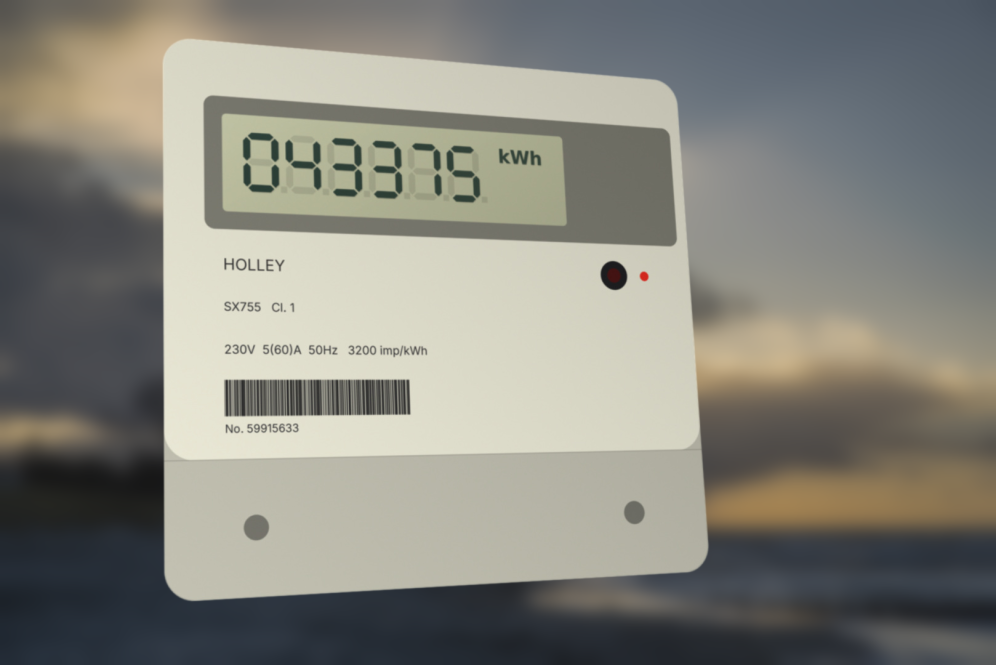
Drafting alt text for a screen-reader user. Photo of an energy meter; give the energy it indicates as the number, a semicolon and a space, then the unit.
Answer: 43375; kWh
